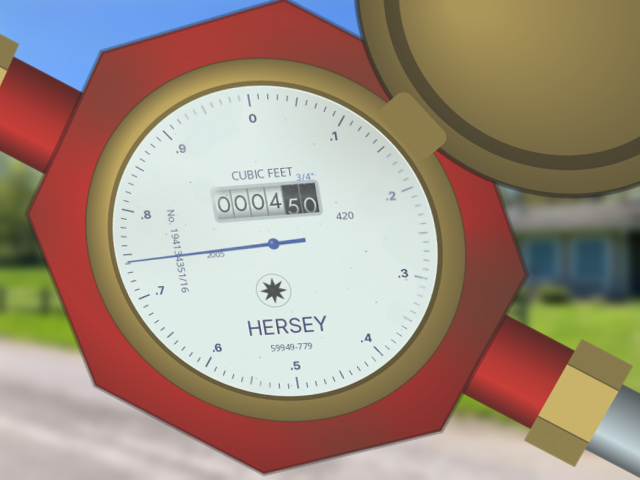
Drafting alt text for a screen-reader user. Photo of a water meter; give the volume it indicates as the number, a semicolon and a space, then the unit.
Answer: 449.74; ft³
